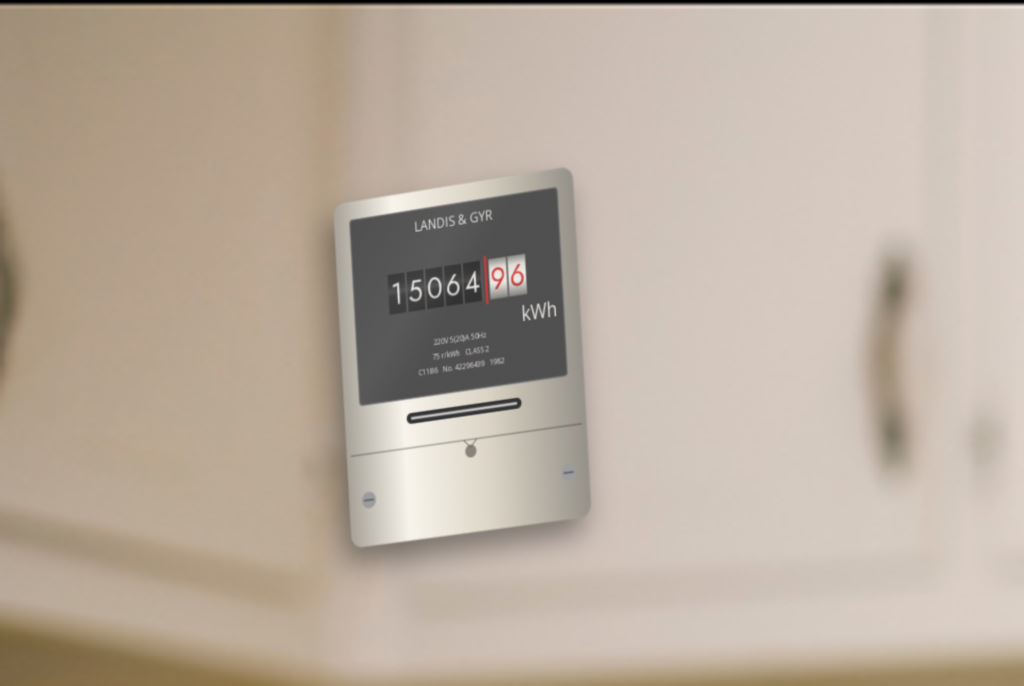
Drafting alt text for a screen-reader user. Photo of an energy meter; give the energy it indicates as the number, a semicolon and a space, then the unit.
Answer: 15064.96; kWh
